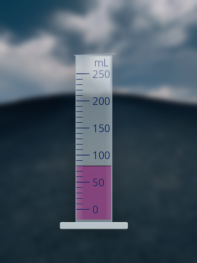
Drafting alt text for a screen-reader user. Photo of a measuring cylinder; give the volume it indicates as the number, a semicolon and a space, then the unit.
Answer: 80; mL
